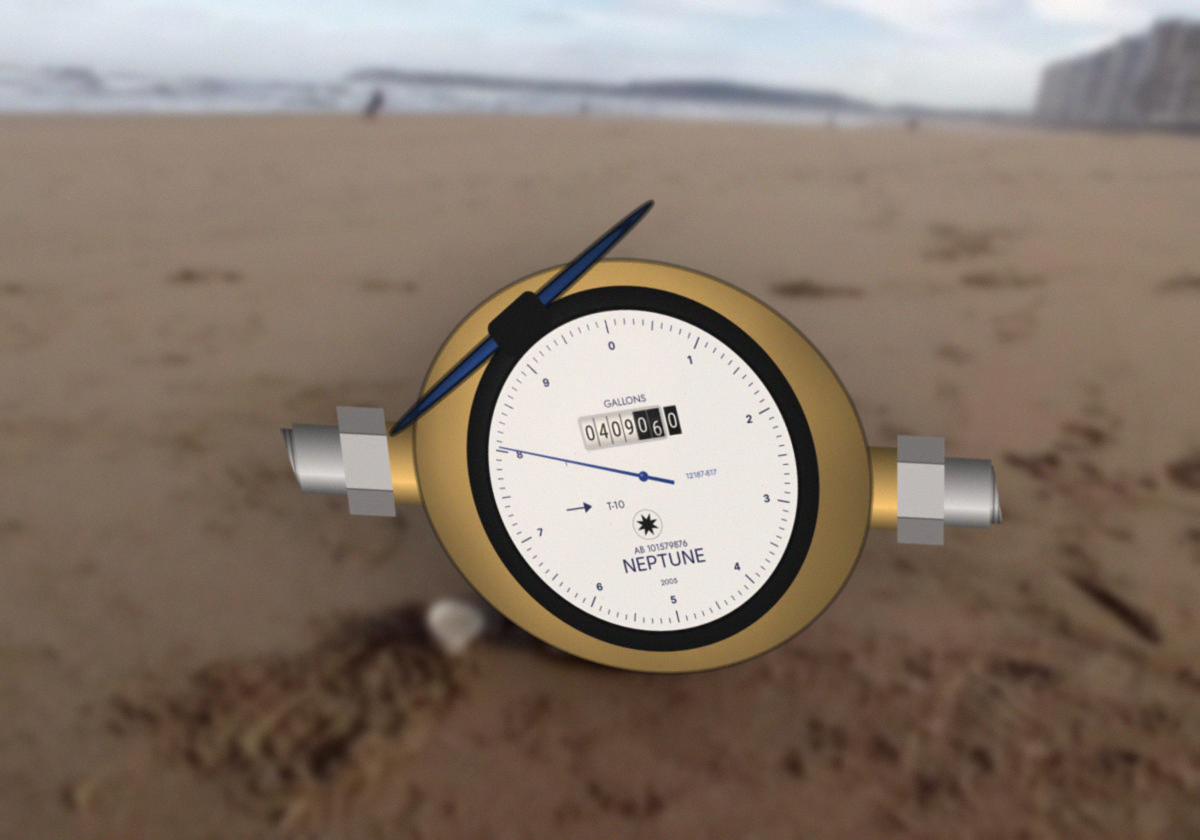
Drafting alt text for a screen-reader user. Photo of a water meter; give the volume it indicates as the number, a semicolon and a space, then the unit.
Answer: 409058.0; gal
